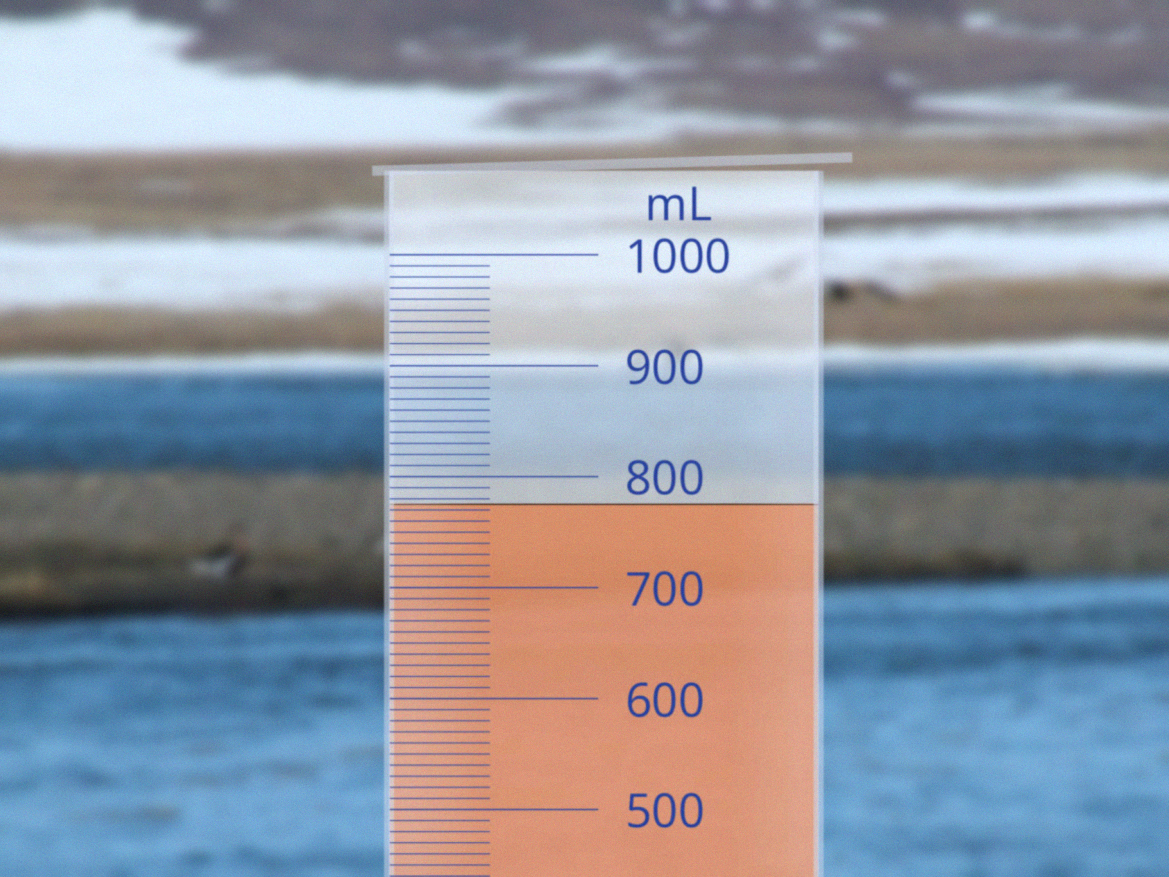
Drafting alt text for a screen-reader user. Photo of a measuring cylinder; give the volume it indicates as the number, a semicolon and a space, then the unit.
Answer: 775; mL
